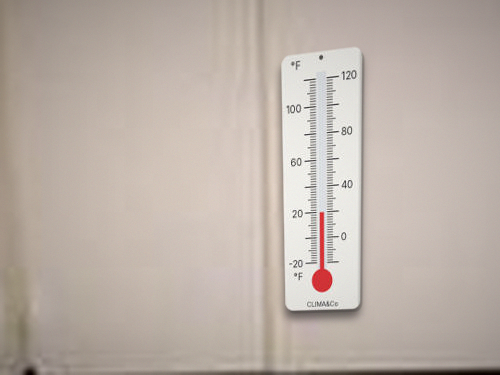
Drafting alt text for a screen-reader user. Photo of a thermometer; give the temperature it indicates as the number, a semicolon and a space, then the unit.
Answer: 20; °F
